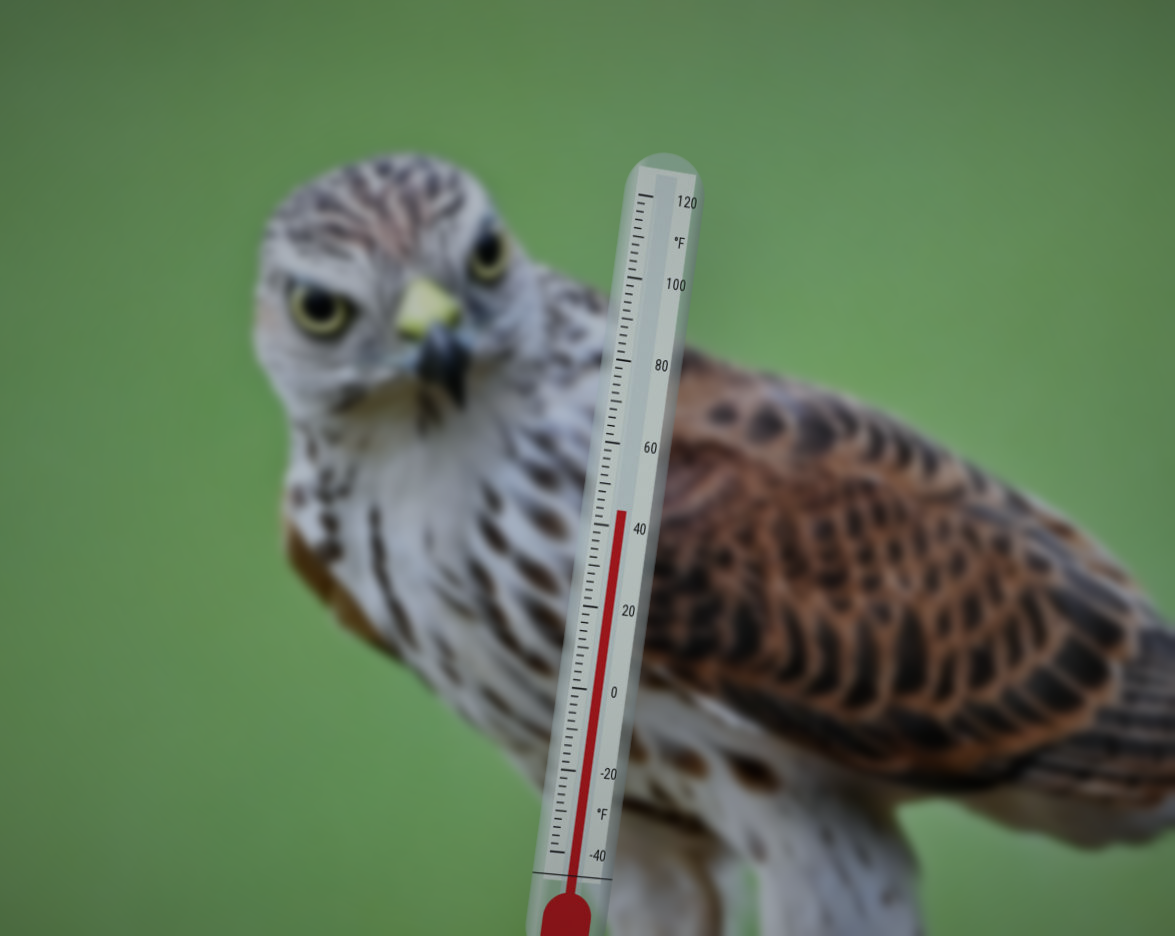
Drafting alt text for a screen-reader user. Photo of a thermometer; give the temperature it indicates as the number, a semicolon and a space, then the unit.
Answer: 44; °F
